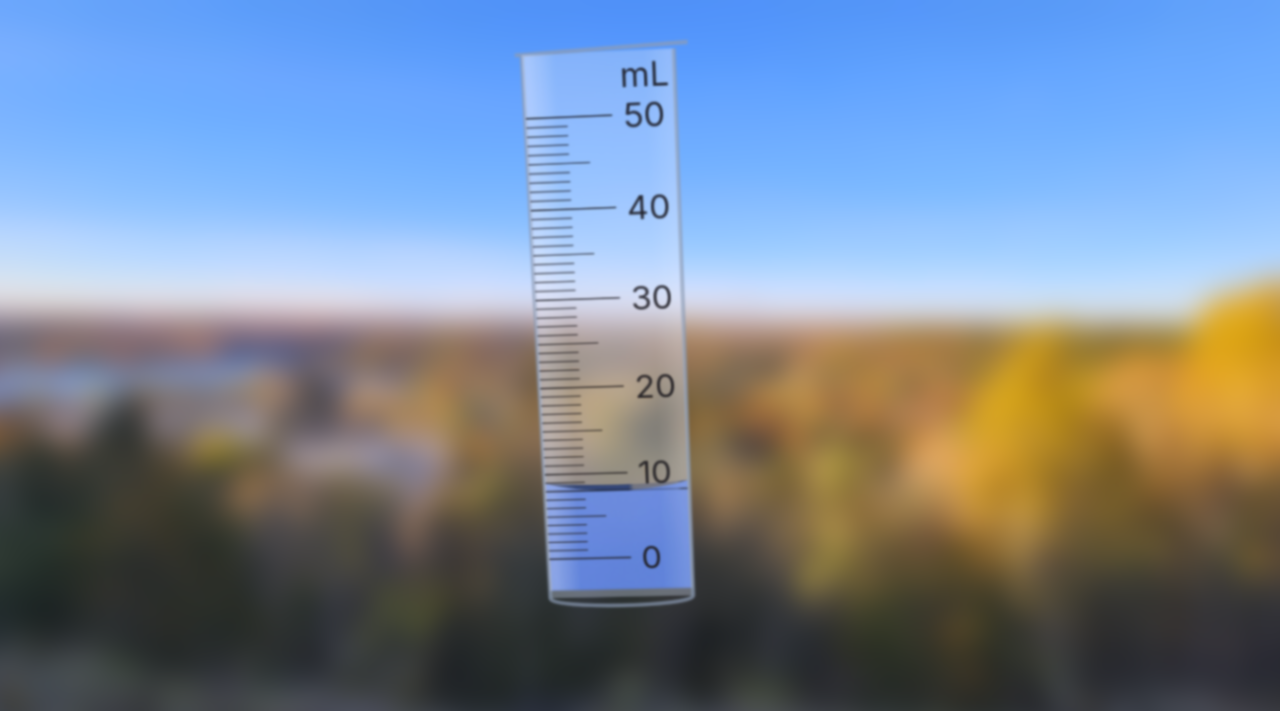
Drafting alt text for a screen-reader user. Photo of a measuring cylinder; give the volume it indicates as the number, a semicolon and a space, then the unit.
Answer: 8; mL
